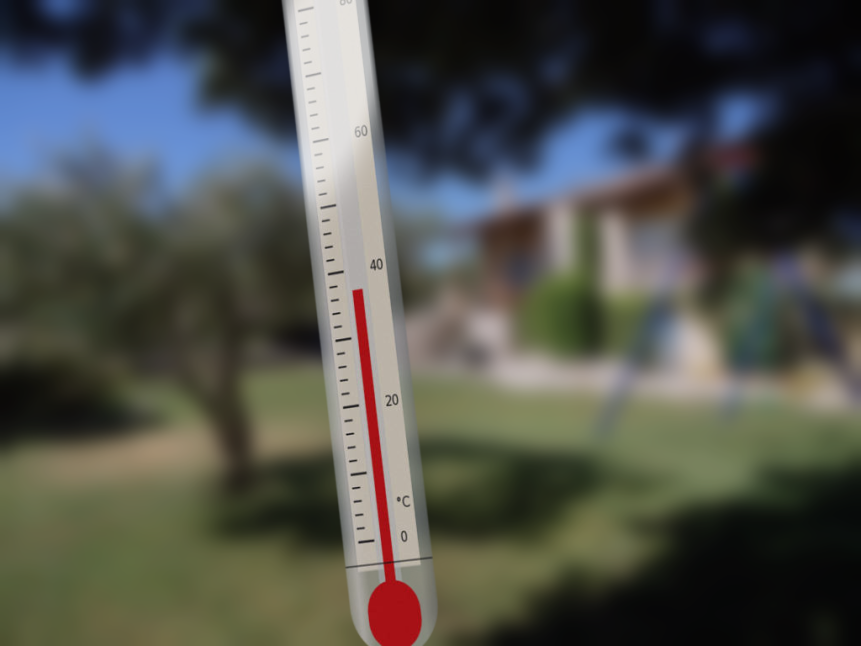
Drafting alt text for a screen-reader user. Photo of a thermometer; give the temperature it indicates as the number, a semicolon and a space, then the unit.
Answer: 37; °C
